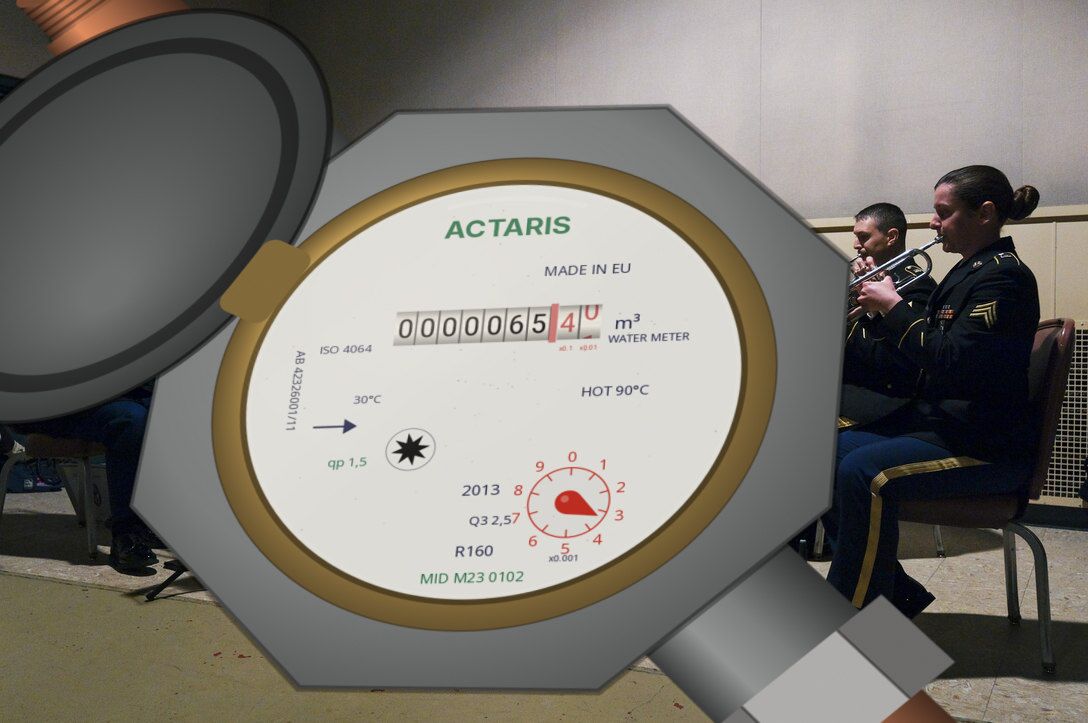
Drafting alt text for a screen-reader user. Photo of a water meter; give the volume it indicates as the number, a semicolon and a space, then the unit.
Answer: 65.403; m³
